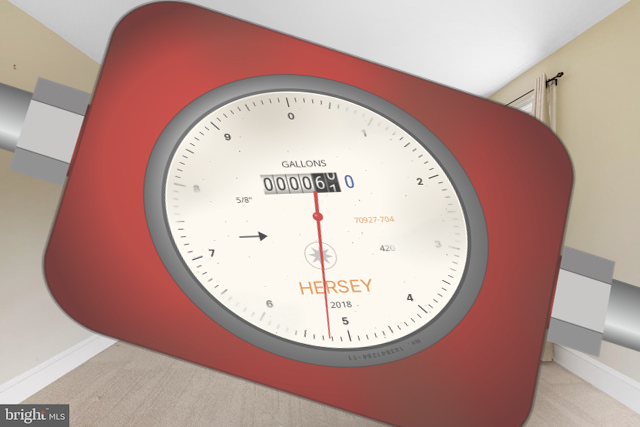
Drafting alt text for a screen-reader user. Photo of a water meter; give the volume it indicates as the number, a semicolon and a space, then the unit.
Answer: 605.2; gal
